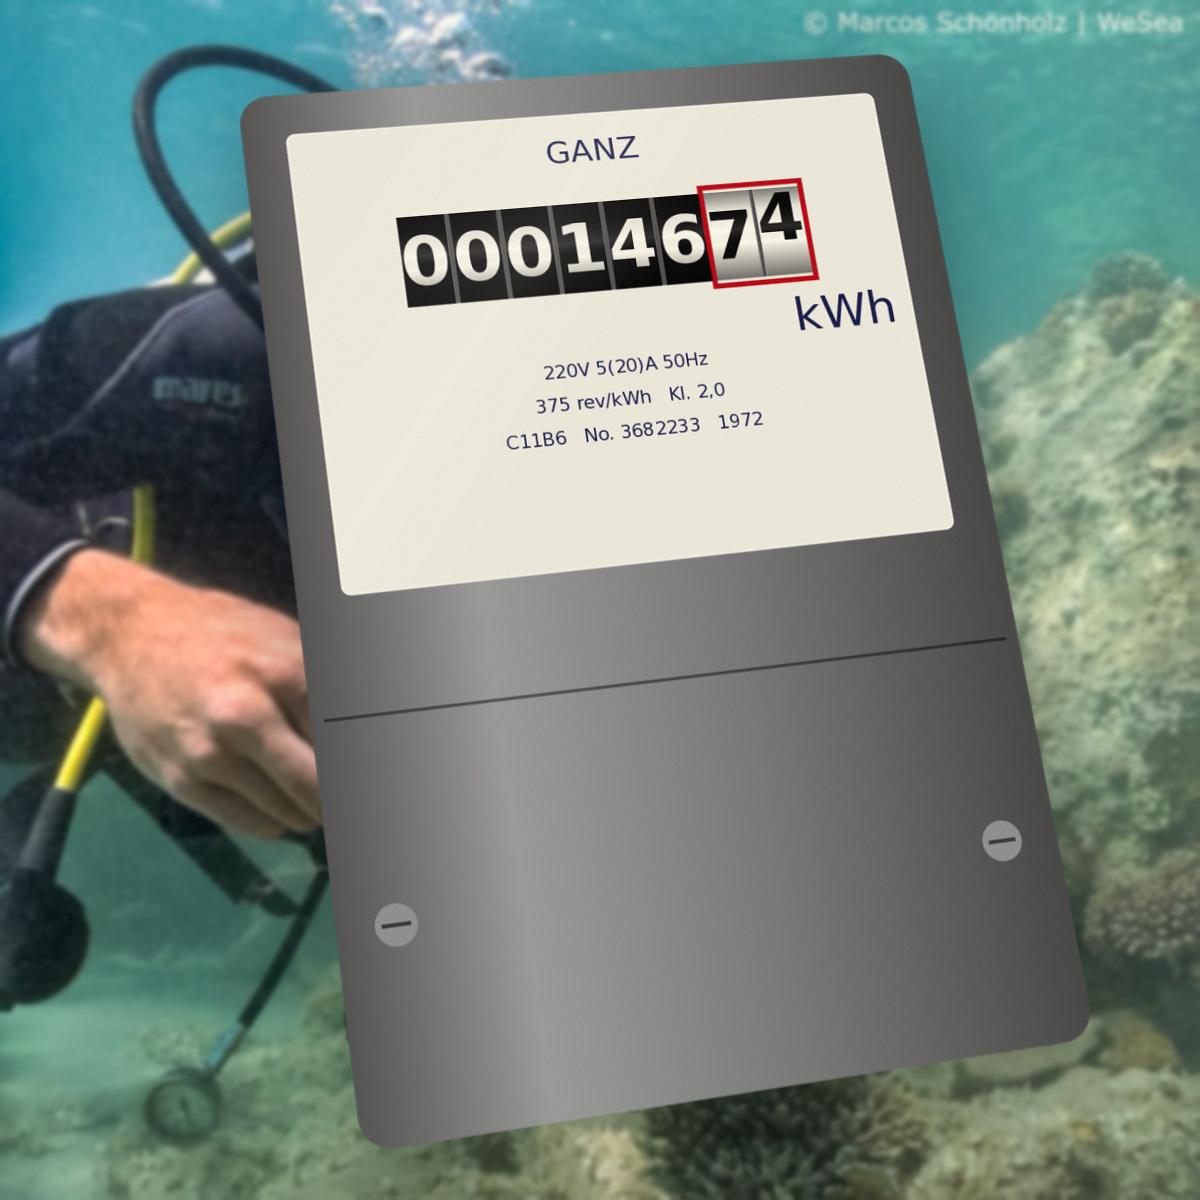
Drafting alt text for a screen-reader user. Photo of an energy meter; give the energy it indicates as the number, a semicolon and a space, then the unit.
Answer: 146.74; kWh
